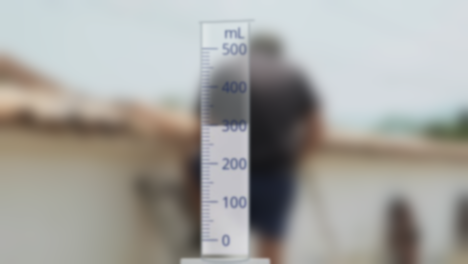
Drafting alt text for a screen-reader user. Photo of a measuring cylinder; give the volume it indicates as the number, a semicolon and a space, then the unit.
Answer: 300; mL
